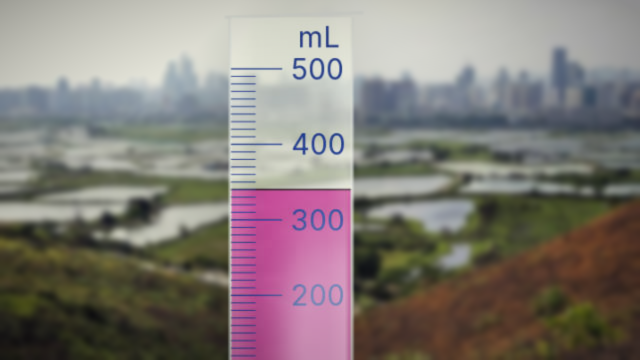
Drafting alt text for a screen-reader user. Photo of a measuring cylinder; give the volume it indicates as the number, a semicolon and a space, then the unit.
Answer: 340; mL
